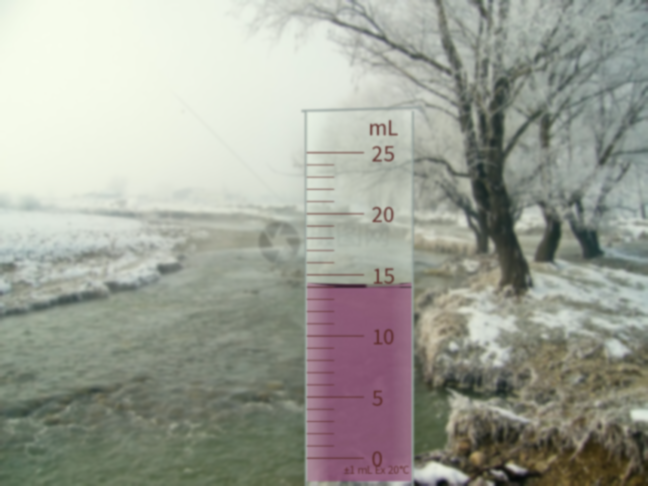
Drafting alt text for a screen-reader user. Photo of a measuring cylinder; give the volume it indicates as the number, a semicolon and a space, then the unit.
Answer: 14; mL
